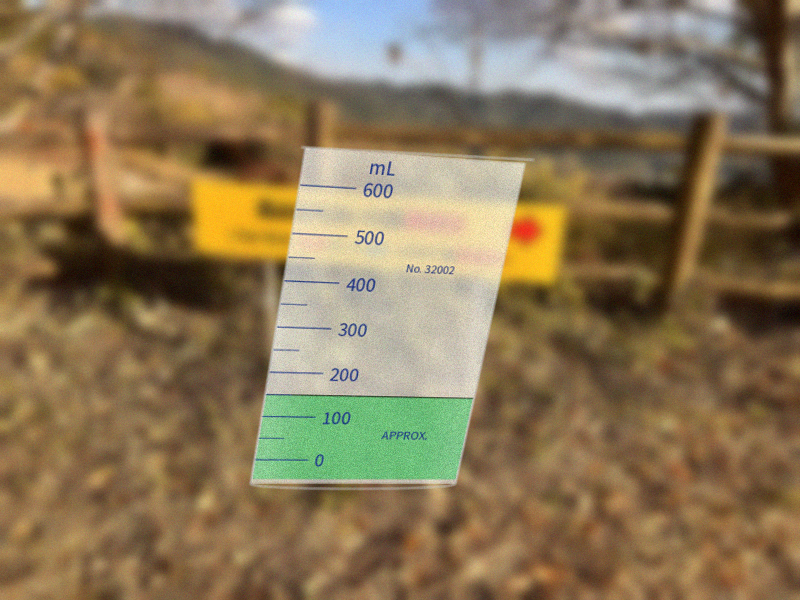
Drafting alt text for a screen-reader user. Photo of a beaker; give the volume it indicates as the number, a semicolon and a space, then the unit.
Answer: 150; mL
